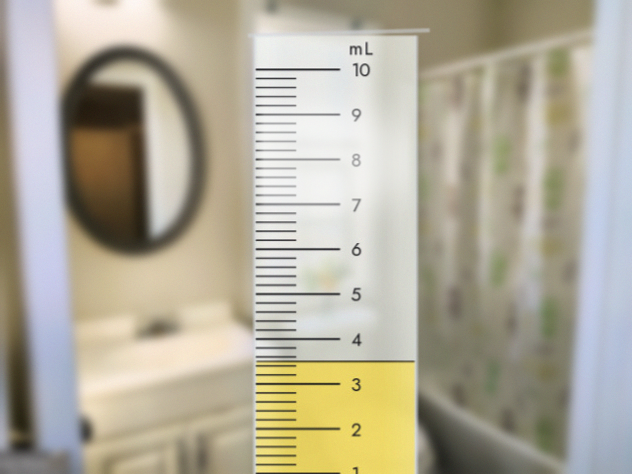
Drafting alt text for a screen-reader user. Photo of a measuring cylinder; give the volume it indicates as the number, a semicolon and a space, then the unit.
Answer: 3.5; mL
